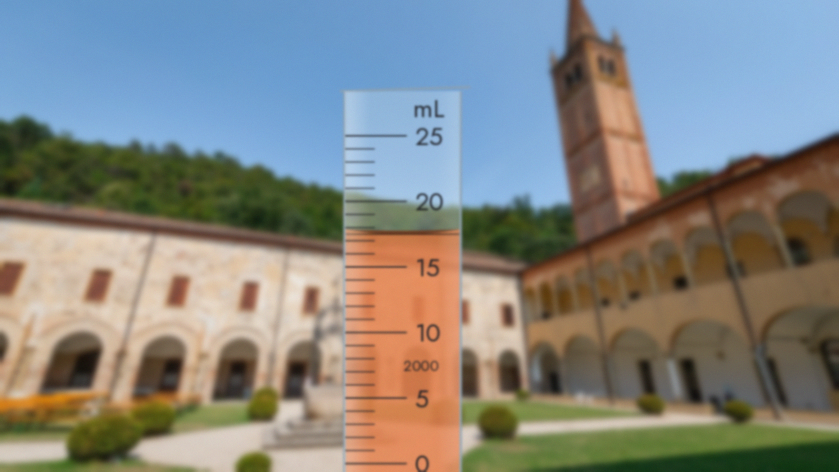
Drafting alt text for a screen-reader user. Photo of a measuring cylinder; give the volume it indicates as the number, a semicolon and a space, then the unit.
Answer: 17.5; mL
